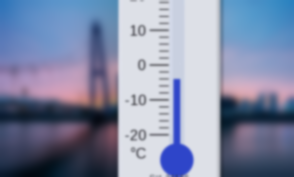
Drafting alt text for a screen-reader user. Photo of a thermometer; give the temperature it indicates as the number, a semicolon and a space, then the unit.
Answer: -4; °C
